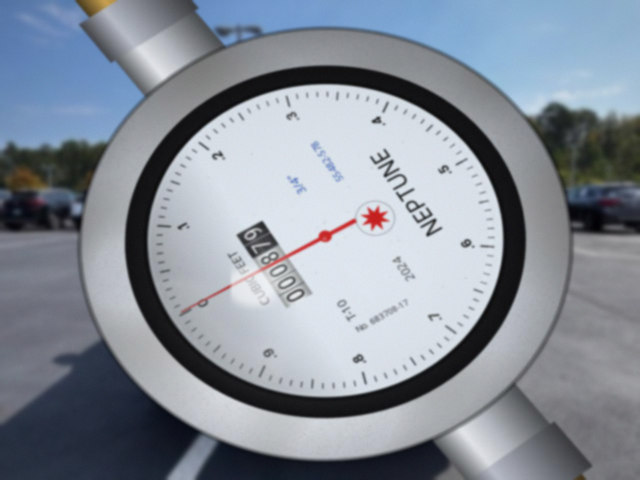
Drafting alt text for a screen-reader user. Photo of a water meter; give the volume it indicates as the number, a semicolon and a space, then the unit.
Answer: 879.00; ft³
